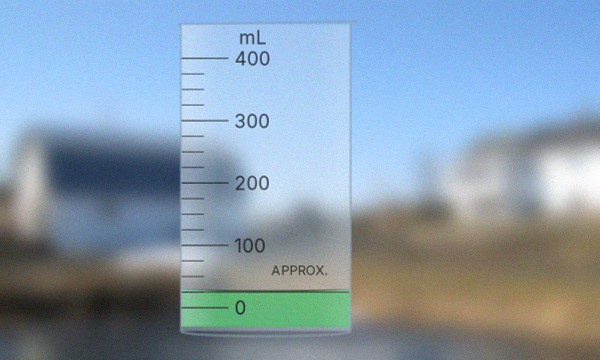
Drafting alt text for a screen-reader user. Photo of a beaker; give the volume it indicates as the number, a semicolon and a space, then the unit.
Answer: 25; mL
